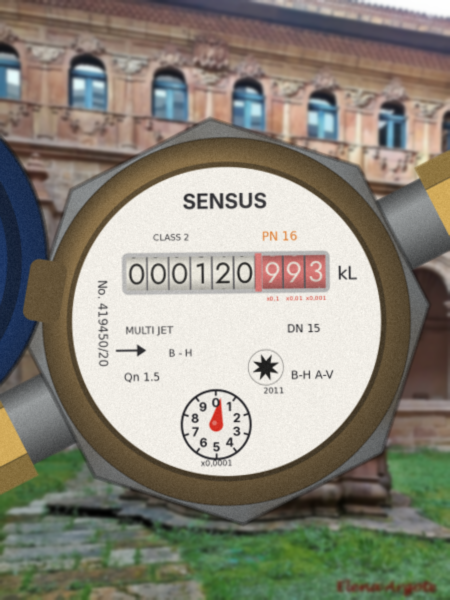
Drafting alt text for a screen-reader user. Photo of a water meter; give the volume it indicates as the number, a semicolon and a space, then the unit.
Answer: 120.9930; kL
